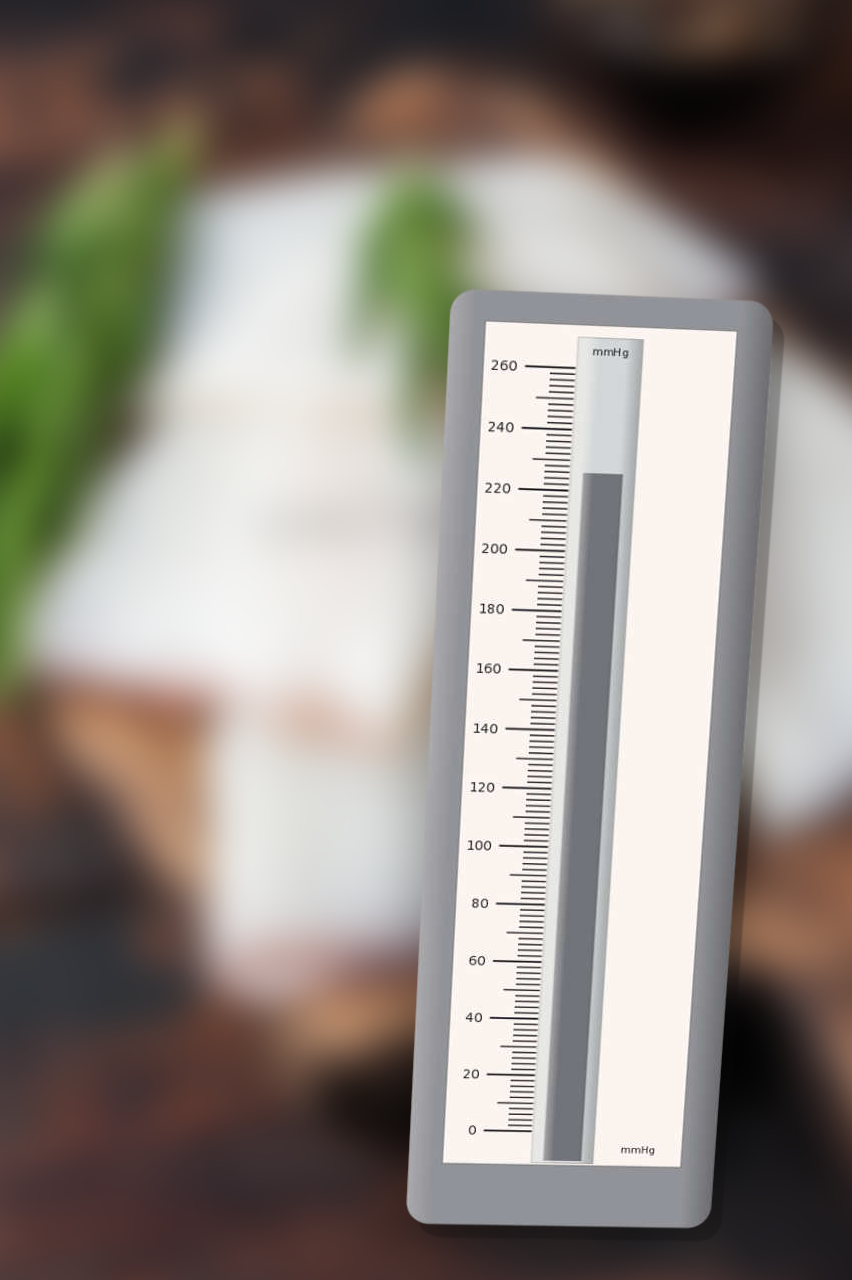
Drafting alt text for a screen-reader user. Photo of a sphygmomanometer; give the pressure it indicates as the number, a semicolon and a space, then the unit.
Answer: 226; mmHg
